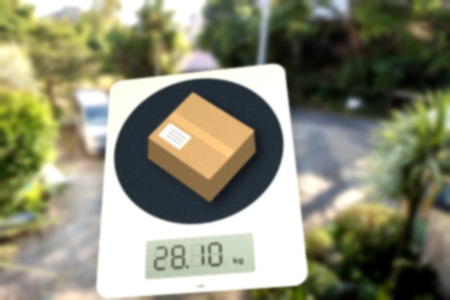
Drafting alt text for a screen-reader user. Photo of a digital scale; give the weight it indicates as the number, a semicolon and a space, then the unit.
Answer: 28.10; kg
